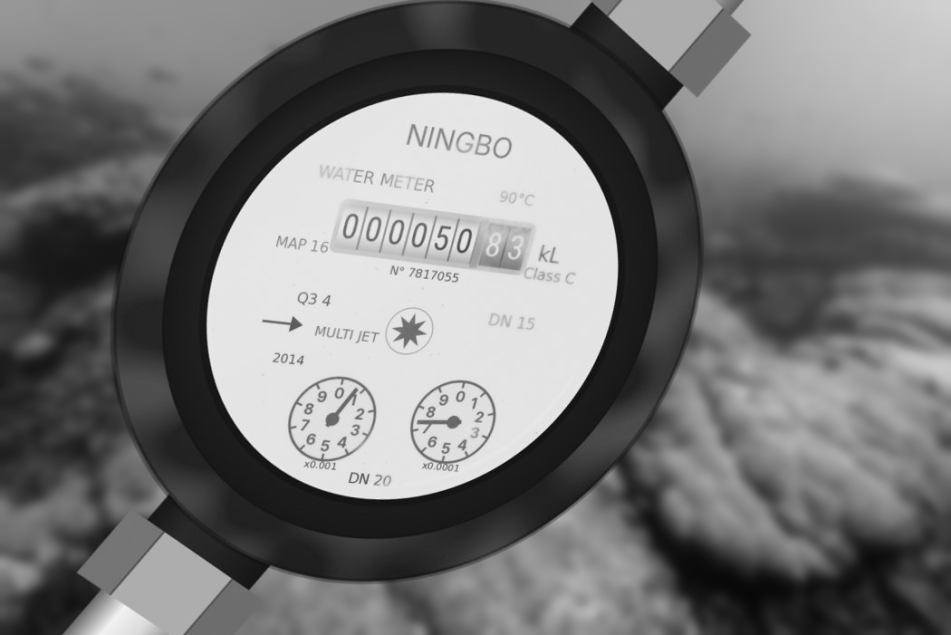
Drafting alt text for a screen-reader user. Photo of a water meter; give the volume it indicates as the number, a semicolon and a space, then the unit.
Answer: 50.8307; kL
